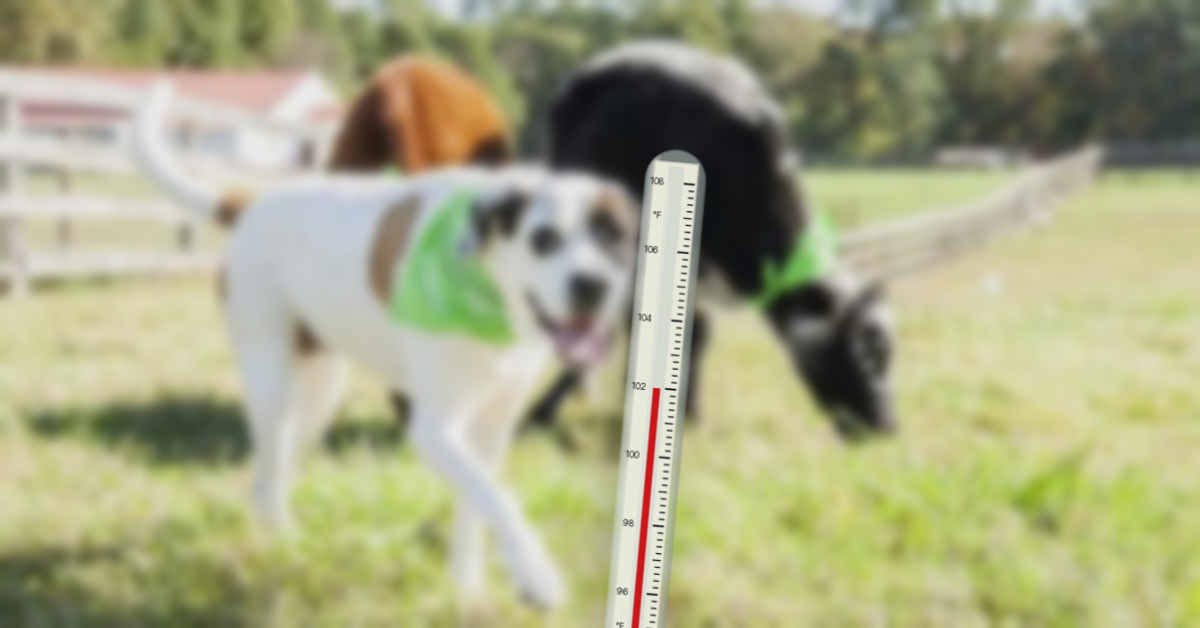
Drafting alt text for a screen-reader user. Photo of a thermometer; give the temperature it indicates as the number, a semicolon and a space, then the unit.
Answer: 102; °F
